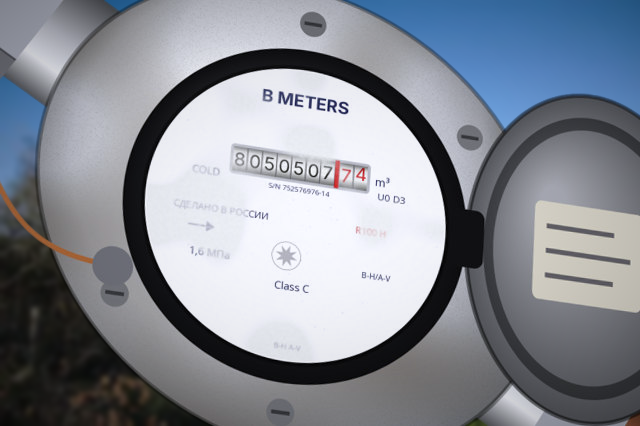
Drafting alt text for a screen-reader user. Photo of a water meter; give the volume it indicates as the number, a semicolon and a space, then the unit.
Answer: 8050507.74; m³
